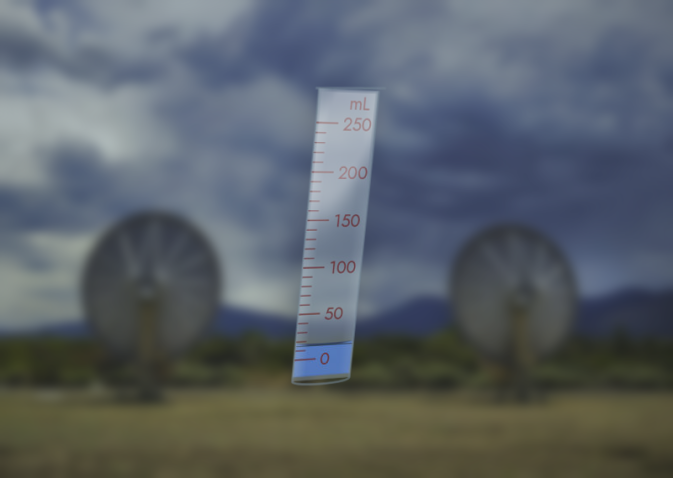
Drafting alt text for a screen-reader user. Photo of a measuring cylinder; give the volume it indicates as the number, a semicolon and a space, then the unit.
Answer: 15; mL
